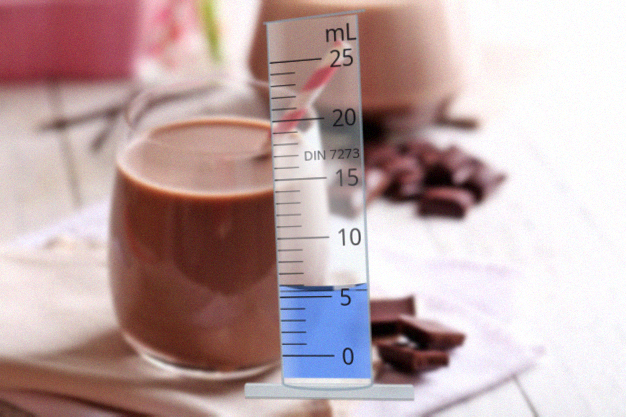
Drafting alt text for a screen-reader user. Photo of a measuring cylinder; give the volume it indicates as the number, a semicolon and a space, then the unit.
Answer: 5.5; mL
